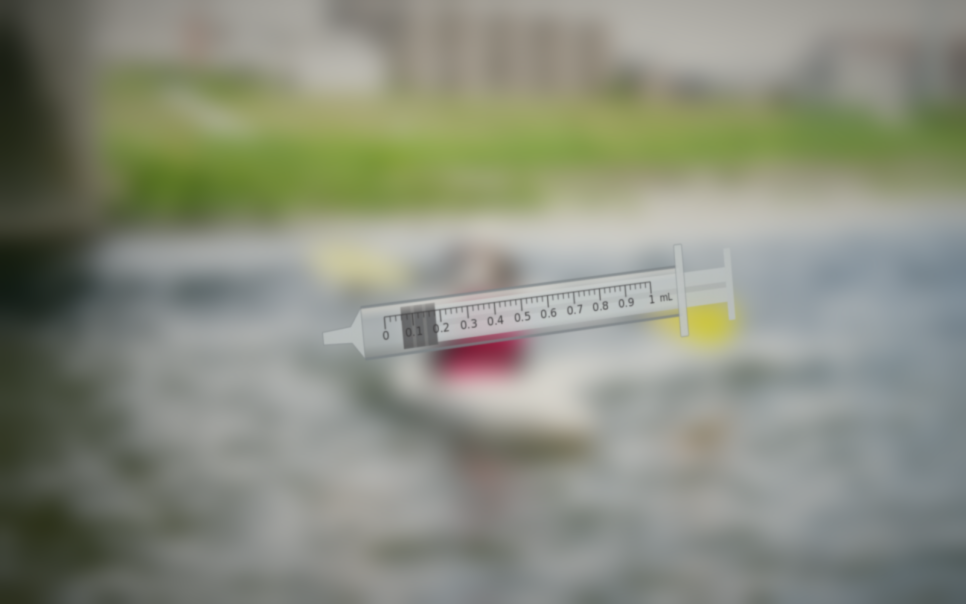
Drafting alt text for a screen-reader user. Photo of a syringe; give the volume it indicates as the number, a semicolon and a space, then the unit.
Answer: 0.06; mL
